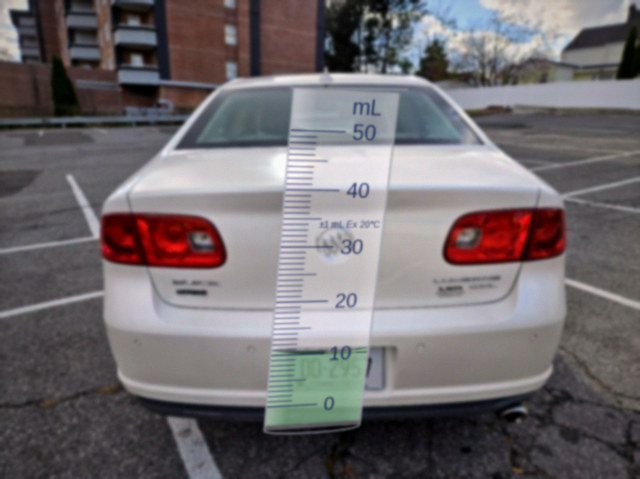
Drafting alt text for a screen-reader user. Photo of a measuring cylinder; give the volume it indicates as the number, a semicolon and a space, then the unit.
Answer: 10; mL
